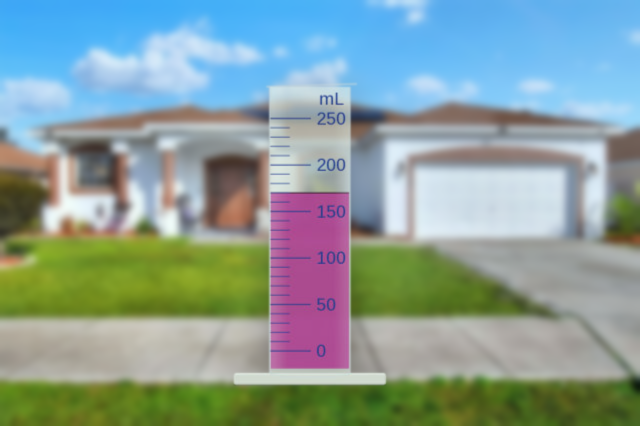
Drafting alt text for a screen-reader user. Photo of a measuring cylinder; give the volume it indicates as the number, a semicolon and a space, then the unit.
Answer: 170; mL
